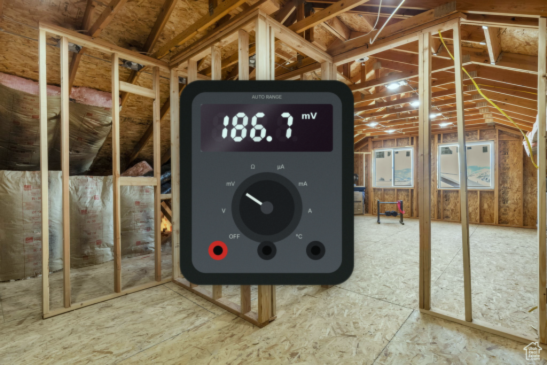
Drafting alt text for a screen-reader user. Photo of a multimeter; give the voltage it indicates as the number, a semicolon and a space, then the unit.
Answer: 186.7; mV
